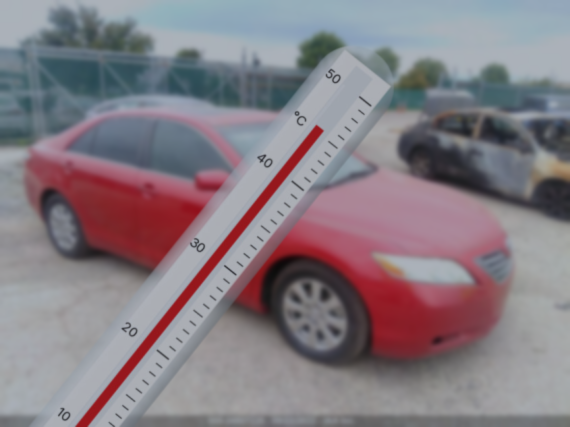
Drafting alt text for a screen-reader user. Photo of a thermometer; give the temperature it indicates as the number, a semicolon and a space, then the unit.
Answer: 45.5; °C
